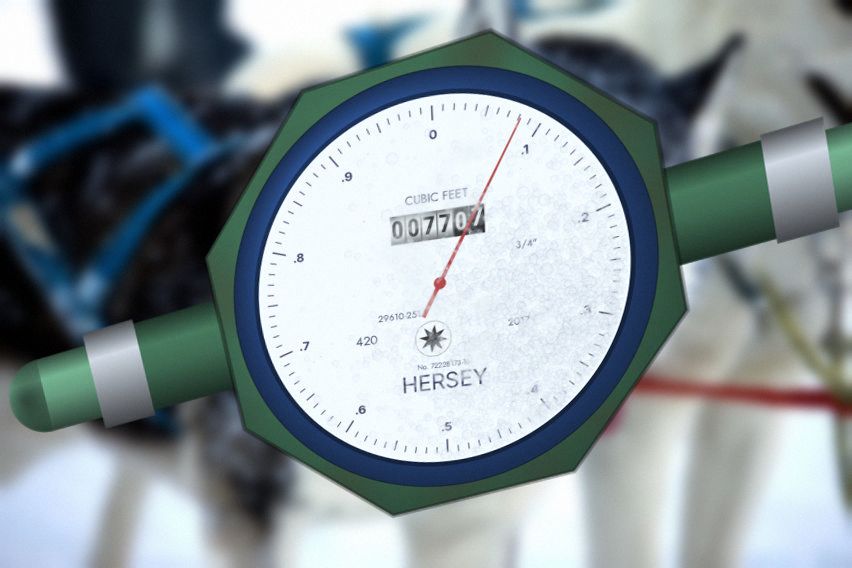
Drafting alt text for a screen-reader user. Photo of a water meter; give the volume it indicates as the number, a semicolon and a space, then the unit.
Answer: 7707.08; ft³
